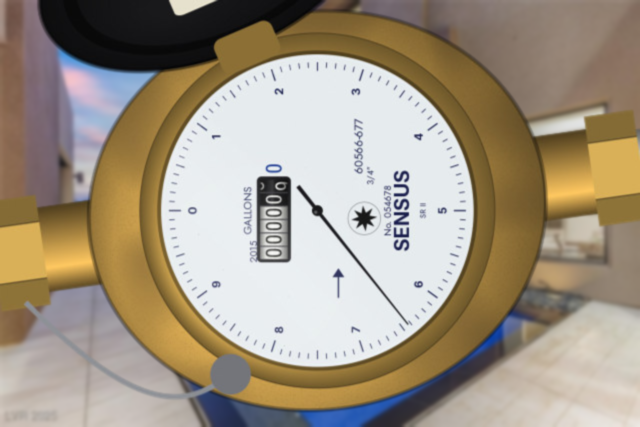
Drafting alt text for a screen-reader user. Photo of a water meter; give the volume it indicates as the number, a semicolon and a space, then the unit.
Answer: 86.4; gal
